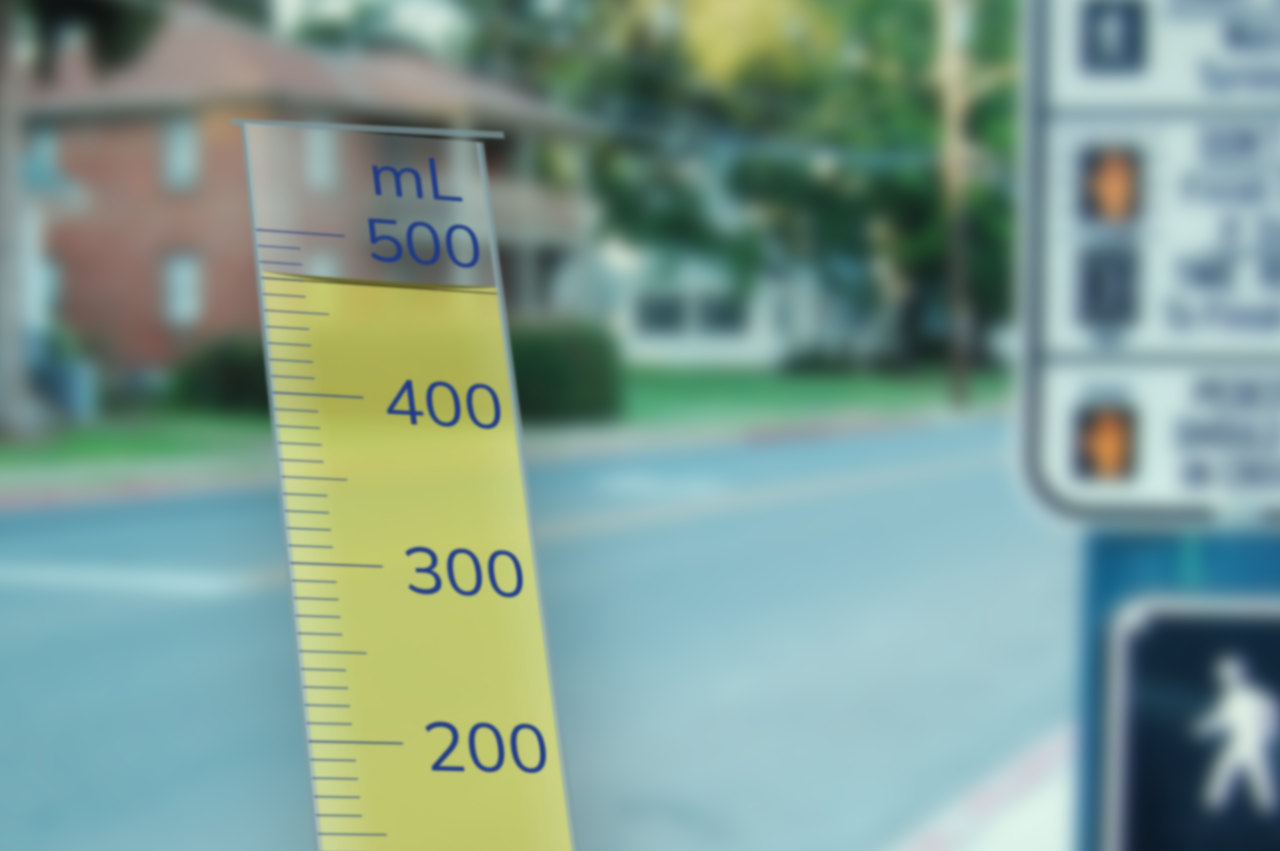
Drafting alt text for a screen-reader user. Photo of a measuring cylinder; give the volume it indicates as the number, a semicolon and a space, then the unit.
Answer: 470; mL
